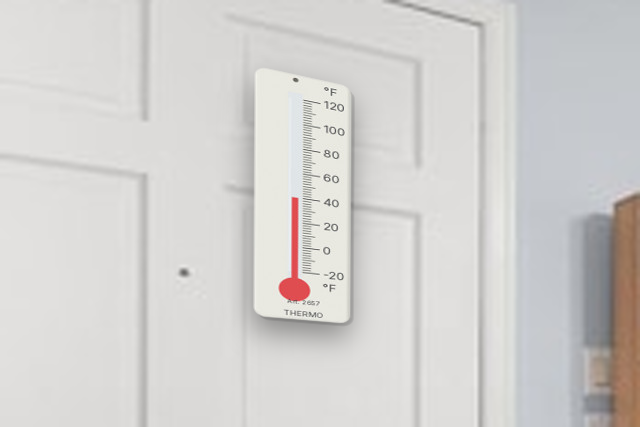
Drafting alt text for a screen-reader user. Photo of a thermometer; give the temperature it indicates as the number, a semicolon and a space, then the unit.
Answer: 40; °F
